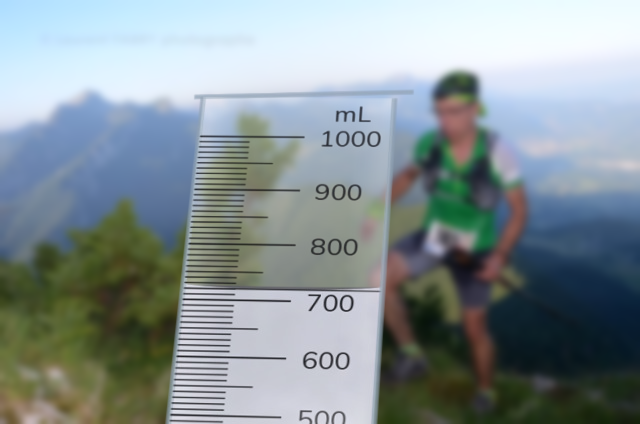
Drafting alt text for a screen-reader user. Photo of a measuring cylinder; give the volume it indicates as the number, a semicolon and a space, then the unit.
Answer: 720; mL
